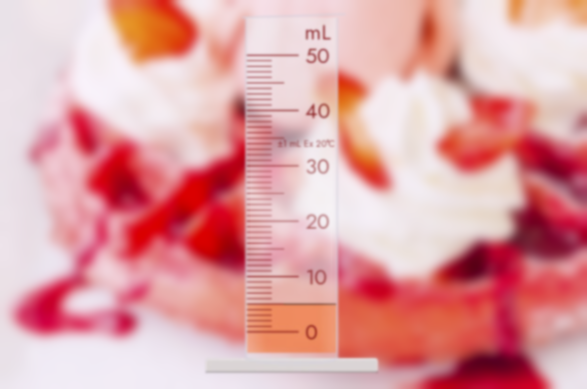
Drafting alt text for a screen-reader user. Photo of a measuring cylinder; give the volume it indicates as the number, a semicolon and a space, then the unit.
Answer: 5; mL
